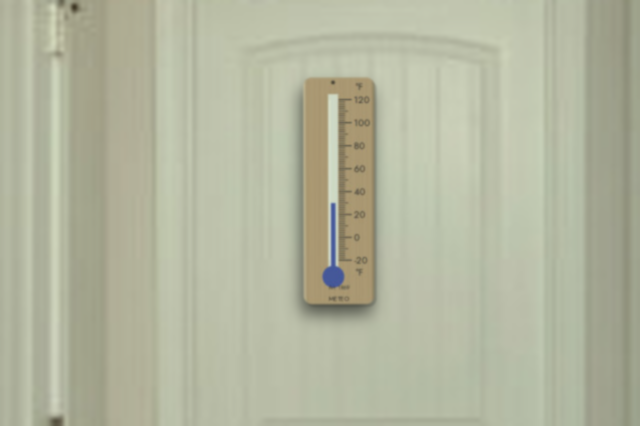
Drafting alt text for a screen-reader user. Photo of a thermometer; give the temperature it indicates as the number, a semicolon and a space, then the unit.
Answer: 30; °F
